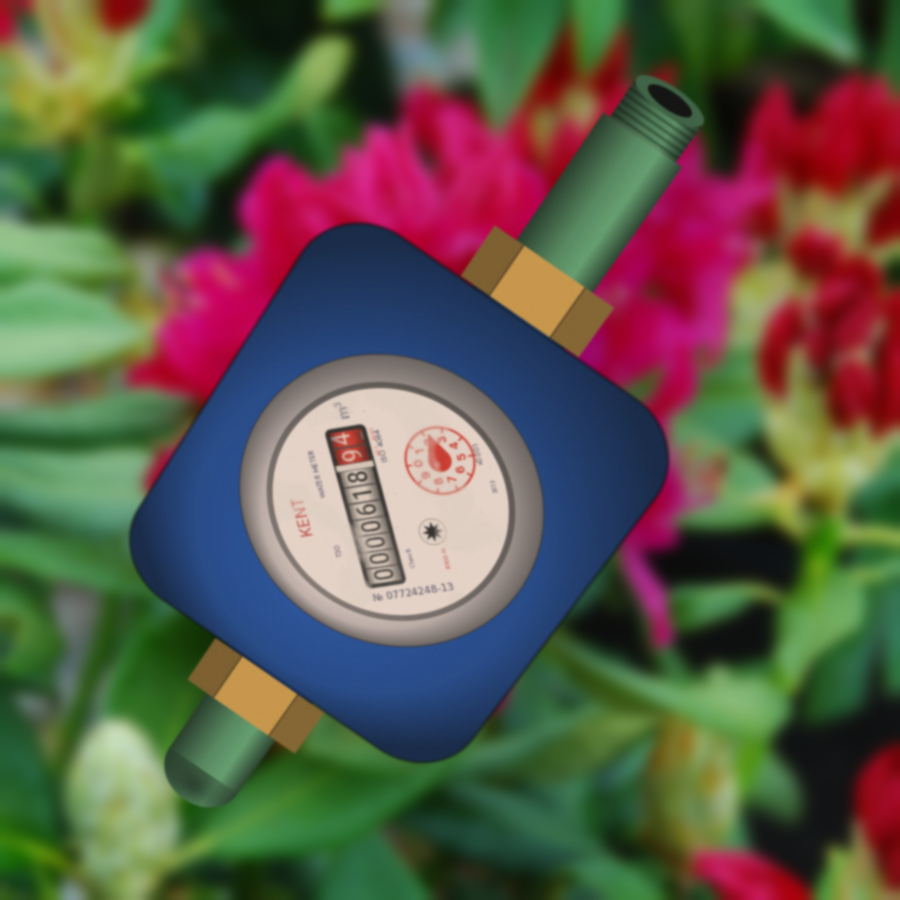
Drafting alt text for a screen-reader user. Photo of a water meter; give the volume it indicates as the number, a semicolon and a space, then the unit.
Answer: 618.942; m³
